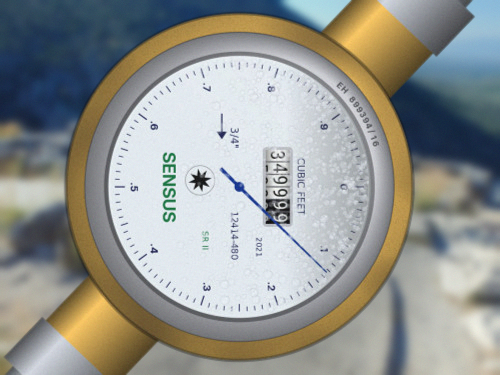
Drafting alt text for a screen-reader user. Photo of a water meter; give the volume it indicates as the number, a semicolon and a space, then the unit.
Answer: 349999.12; ft³
